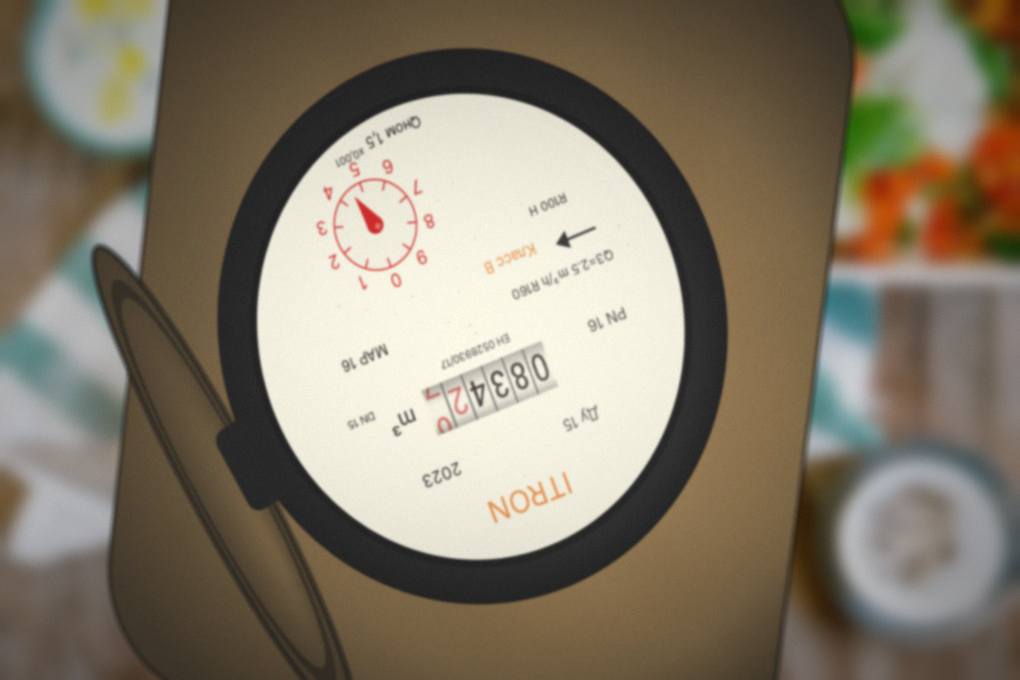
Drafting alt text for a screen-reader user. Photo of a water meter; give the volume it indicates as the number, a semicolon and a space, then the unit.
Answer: 834.264; m³
